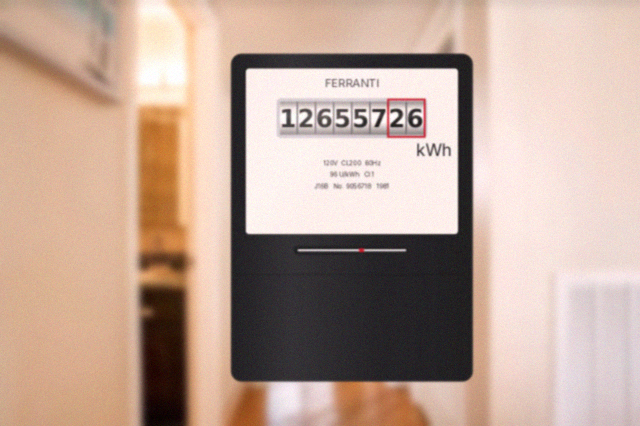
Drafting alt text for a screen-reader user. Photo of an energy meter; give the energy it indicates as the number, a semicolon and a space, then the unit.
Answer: 126557.26; kWh
